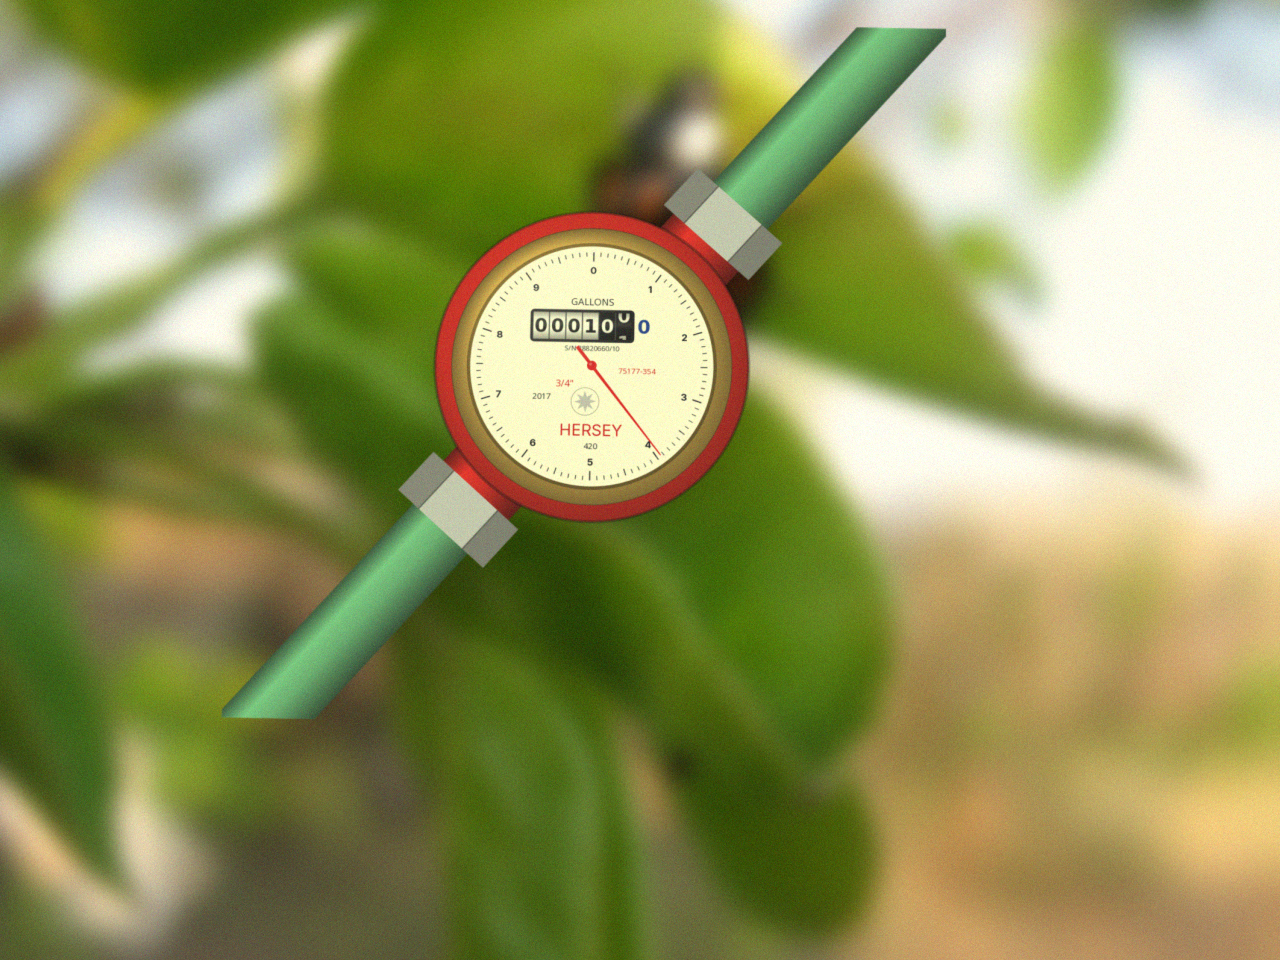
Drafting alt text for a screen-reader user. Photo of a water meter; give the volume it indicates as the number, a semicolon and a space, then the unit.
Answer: 1003.9; gal
